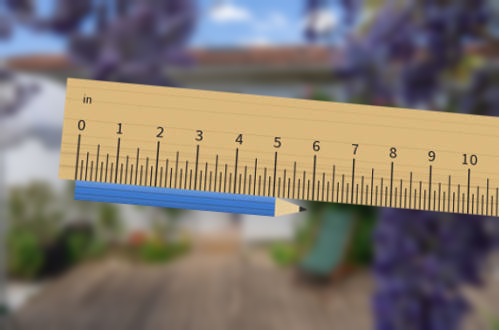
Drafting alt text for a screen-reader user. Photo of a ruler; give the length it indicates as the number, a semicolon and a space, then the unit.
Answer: 5.875; in
